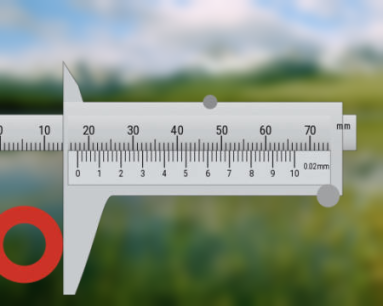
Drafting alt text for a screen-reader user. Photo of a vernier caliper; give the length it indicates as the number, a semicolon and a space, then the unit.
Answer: 17.5; mm
